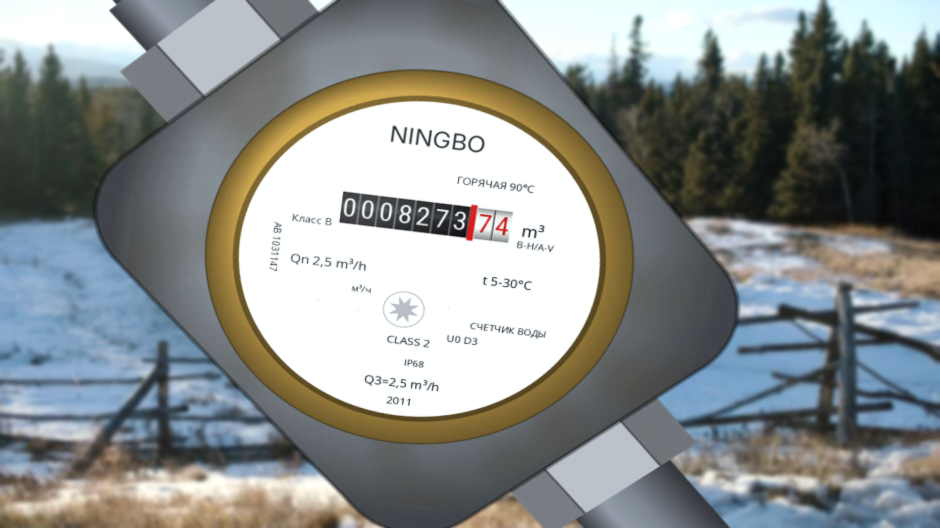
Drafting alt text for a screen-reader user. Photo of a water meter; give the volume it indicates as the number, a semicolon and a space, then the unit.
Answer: 8273.74; m³
